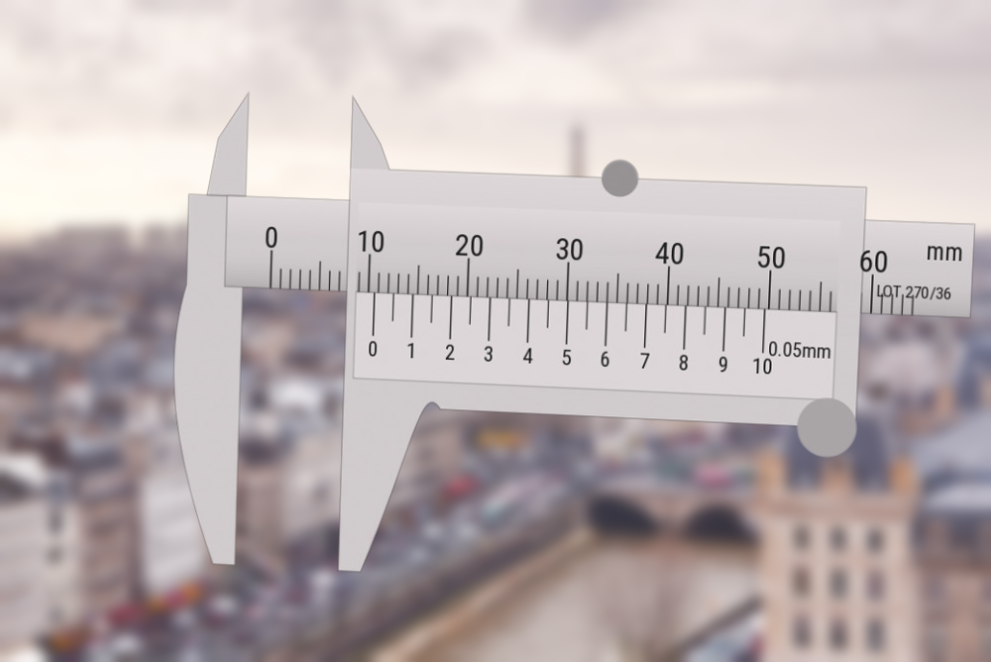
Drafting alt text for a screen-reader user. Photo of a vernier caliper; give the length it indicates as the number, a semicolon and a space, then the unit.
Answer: 10.6; mm
